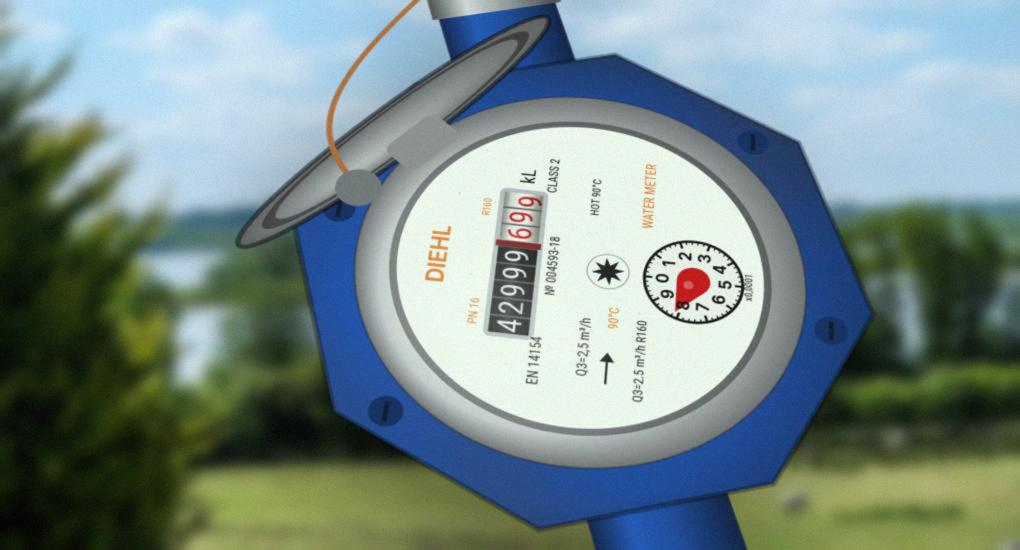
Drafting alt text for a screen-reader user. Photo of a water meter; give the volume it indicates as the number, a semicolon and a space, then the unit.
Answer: 42999.6988; kL
